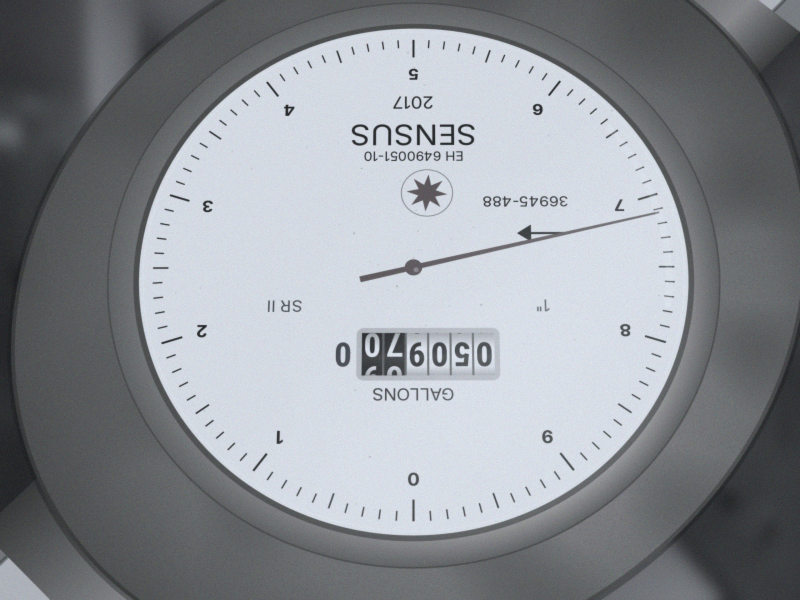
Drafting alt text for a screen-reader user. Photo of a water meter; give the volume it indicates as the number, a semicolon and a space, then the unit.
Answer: 509697.1; gal
